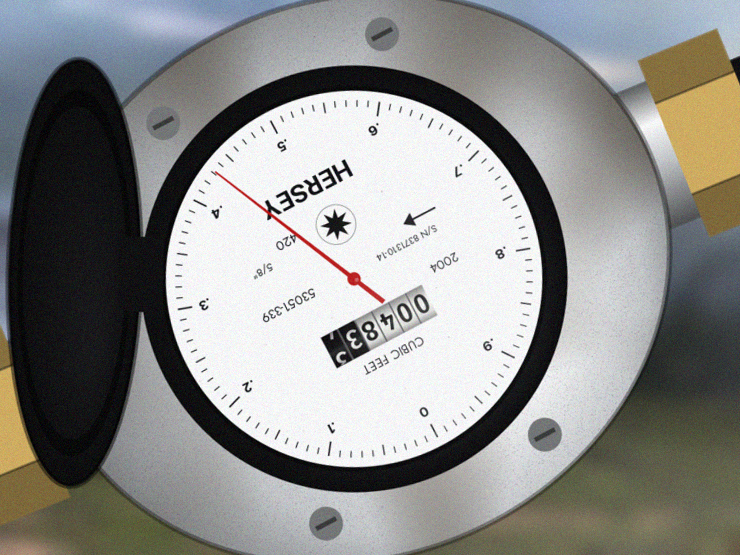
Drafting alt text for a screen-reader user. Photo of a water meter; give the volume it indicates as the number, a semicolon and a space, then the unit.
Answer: 4833.43; ft³
